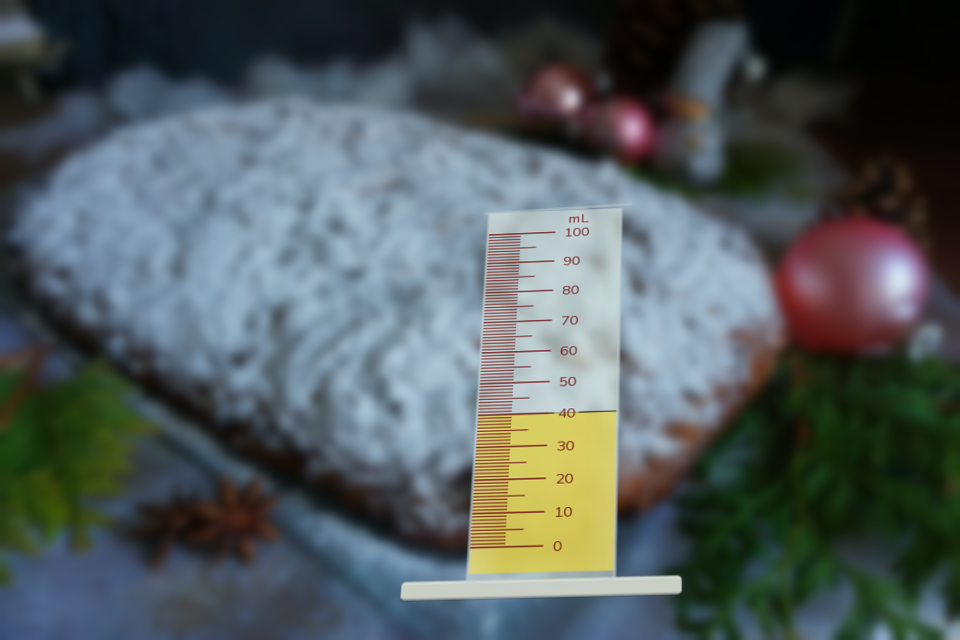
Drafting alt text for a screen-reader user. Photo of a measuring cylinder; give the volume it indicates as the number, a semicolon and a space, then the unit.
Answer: 40; mL
